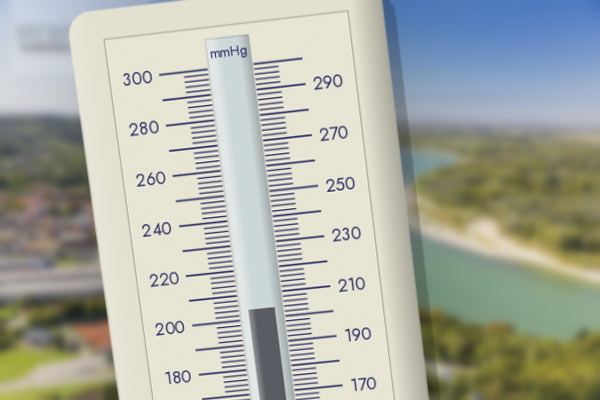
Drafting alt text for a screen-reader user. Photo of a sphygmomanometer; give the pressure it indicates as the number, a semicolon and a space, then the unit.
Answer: 204; mmHg
